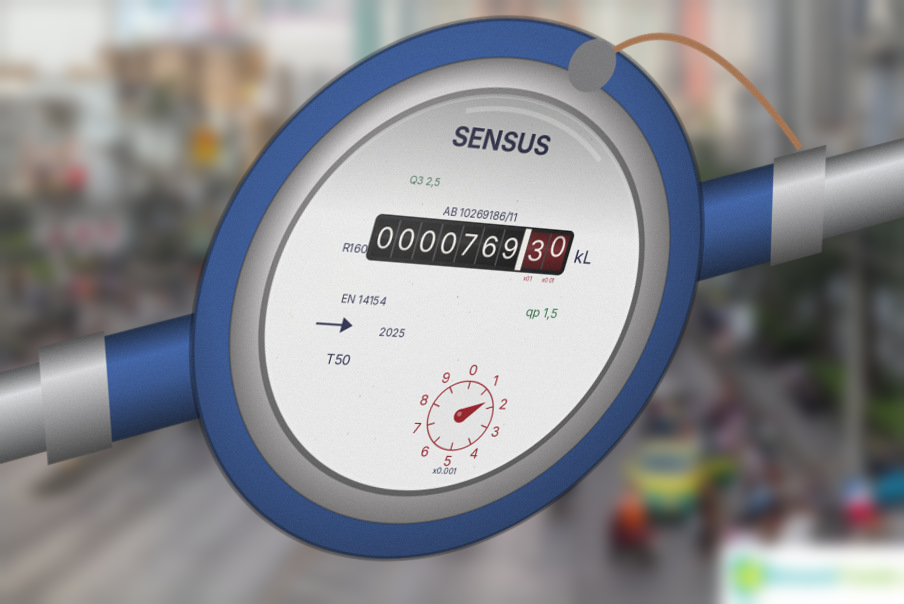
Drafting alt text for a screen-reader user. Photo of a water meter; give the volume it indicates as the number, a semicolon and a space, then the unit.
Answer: 769.301; kL
